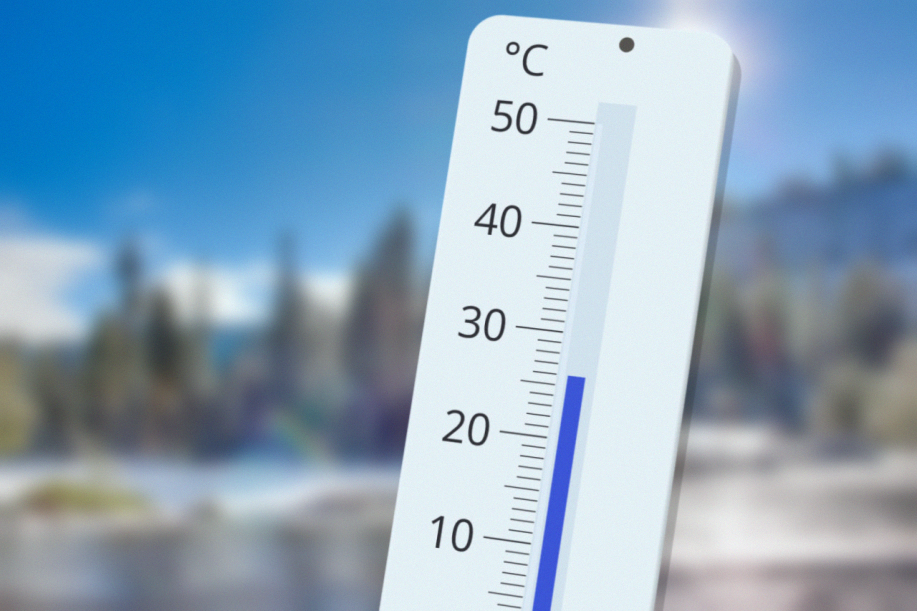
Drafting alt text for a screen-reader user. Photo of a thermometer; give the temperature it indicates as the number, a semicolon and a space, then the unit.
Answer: 26; °C
